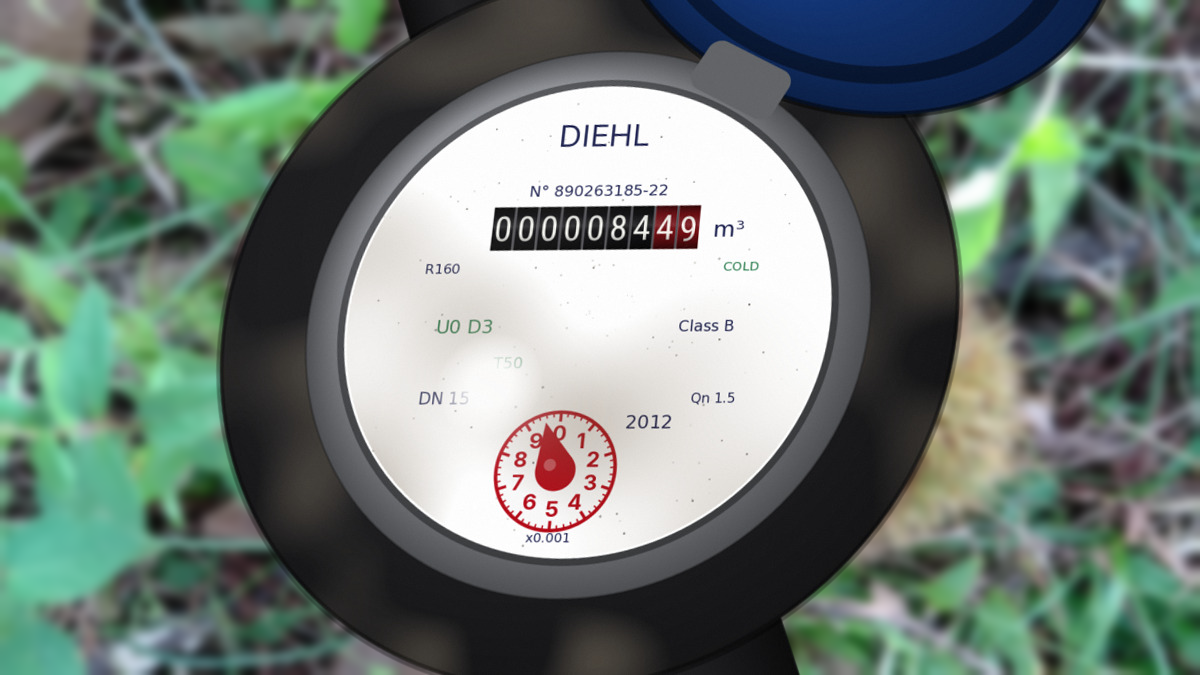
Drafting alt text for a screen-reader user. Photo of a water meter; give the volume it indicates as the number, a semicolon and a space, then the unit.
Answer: 84.489; m³
